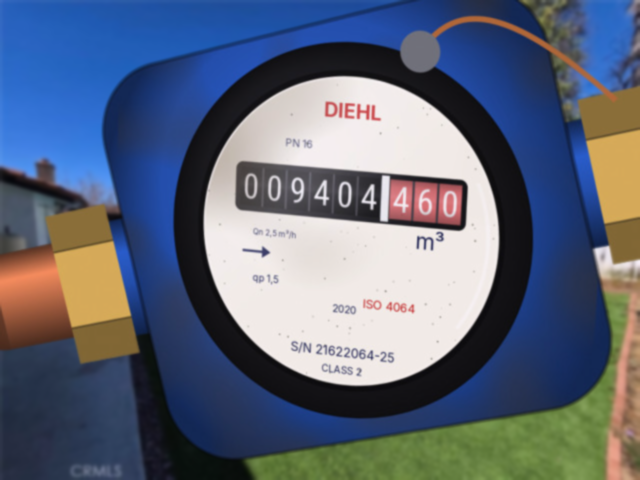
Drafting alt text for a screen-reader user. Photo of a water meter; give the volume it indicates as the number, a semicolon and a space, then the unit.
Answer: 9404.460; m³
